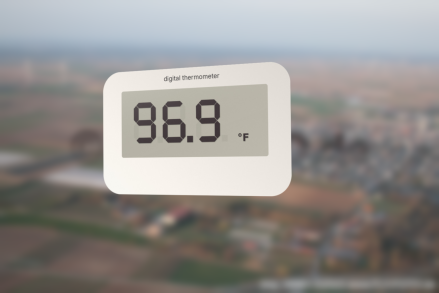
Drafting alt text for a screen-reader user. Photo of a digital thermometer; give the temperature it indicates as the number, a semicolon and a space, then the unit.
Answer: 96.9; °F
